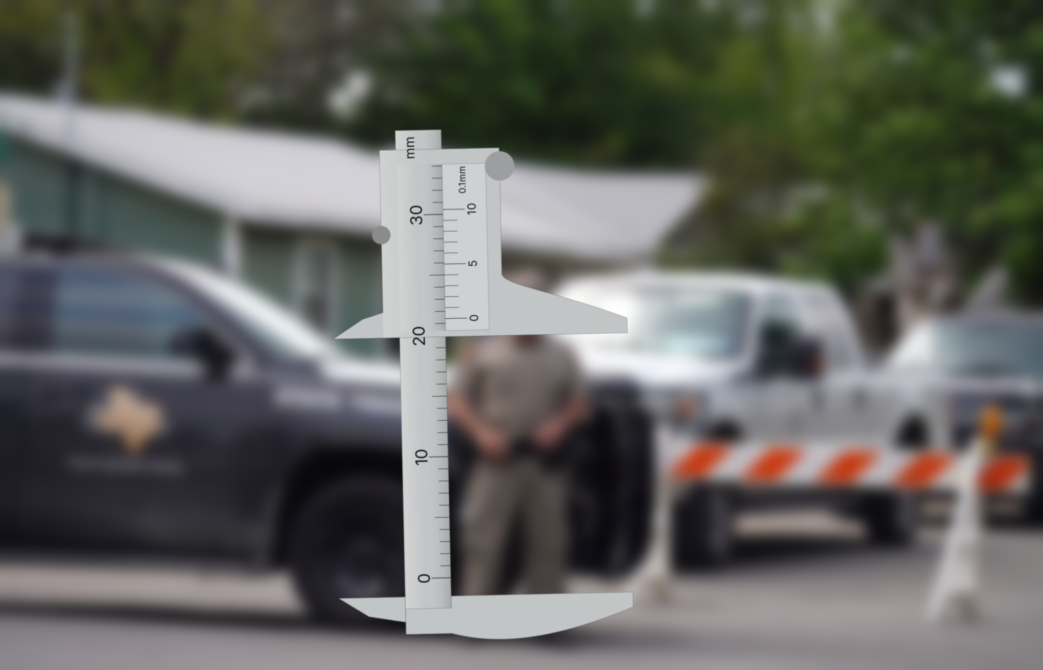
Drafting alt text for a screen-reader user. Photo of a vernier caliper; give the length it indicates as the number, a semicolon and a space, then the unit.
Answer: 21.4; mm
